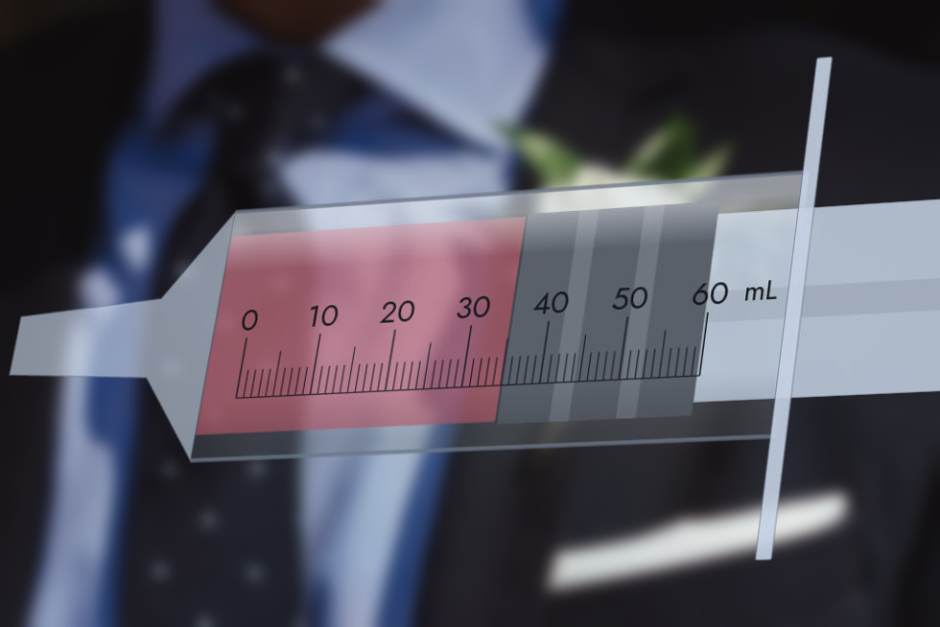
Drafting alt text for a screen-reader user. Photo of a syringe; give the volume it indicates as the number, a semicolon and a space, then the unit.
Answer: 35; mL
